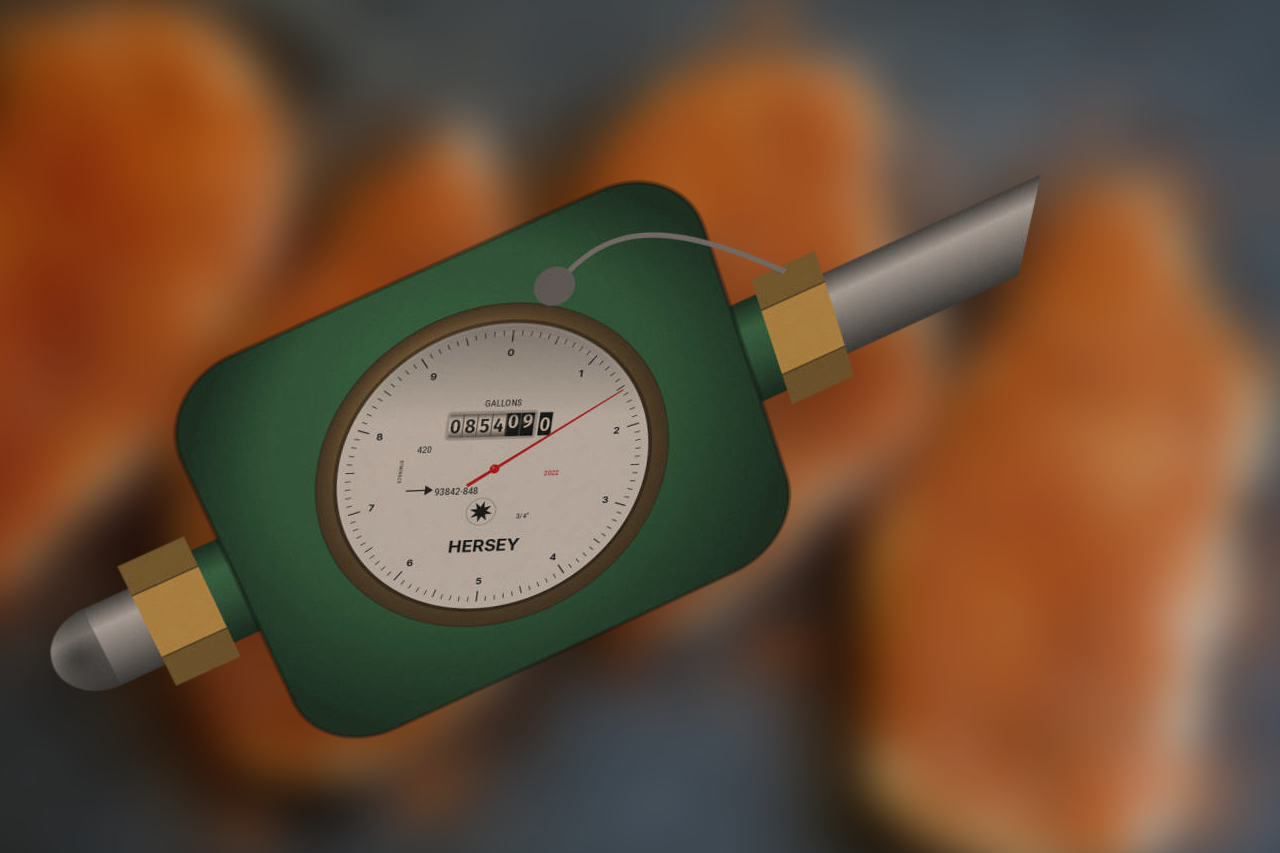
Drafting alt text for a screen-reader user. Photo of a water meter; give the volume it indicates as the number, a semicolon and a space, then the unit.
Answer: 854091.5; gal
